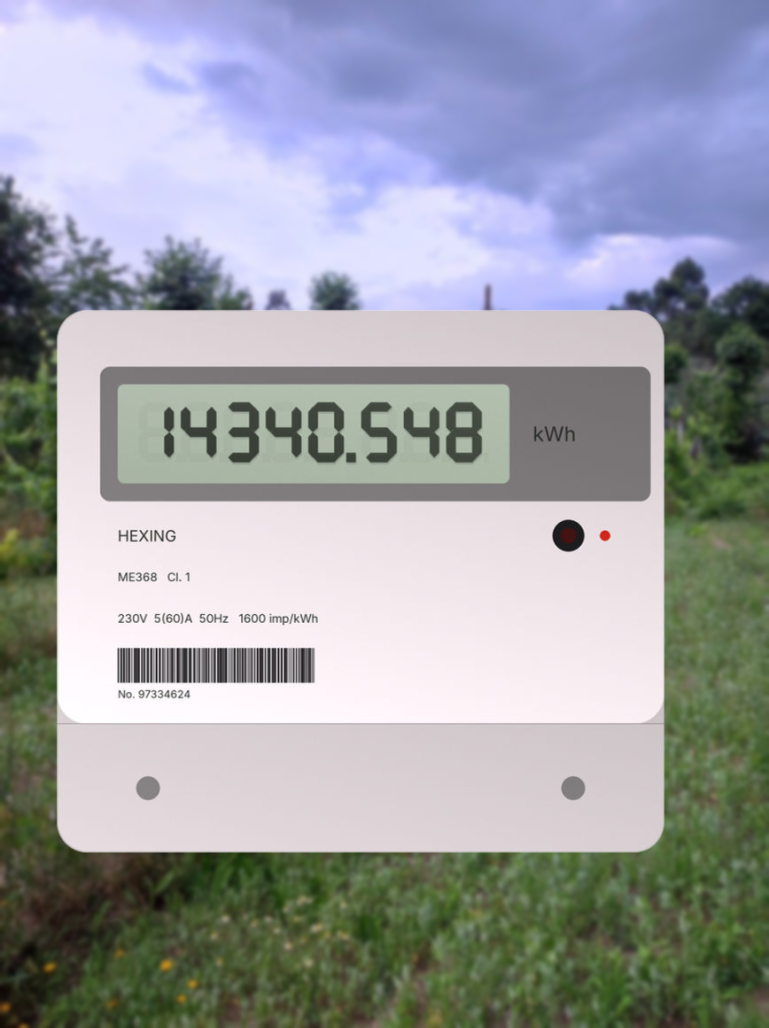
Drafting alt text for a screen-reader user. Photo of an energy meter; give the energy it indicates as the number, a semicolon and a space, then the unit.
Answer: 14340.548; kWh
